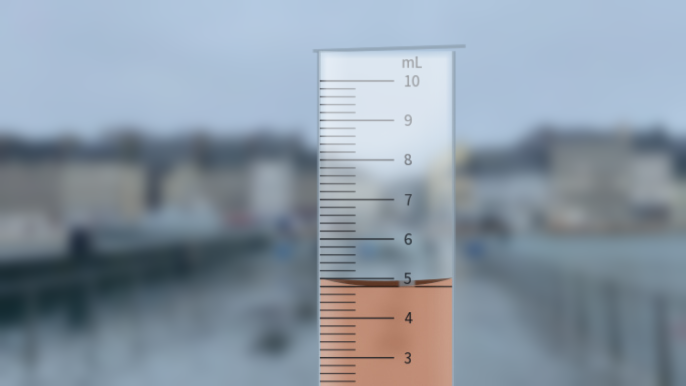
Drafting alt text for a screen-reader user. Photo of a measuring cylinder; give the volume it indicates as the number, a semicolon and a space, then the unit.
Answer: 4.8; mL
